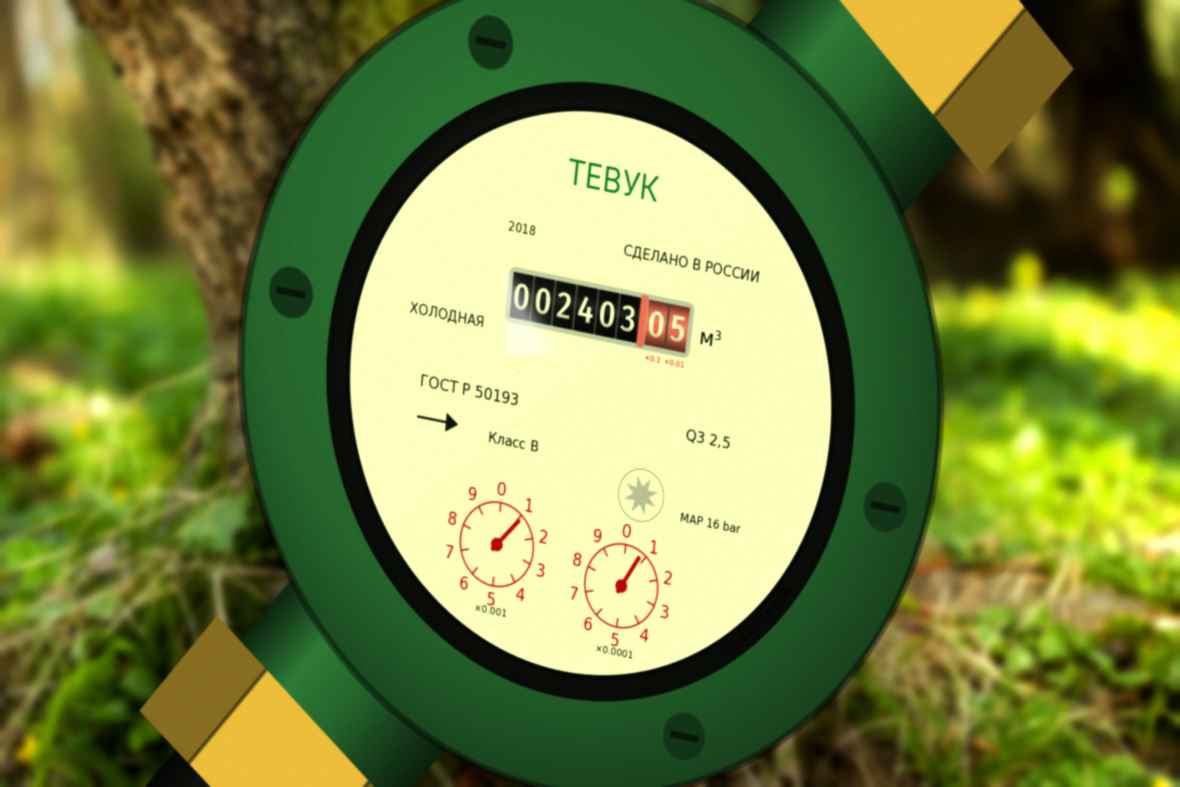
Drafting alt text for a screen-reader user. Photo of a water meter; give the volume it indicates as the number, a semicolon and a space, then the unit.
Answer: 2403.0510; m³
